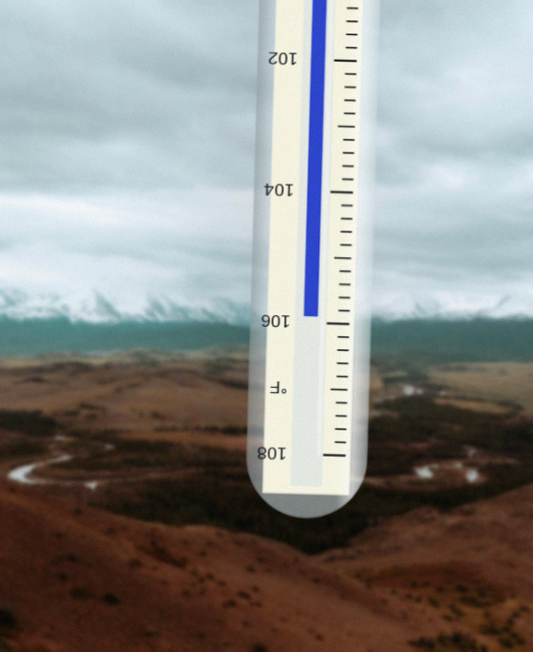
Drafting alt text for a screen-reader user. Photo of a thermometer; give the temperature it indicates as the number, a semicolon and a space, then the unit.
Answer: 105.9; °F
